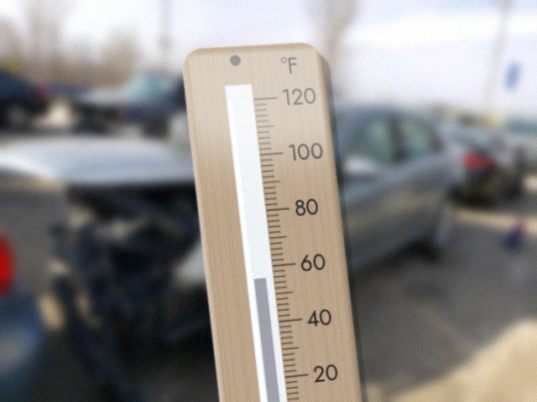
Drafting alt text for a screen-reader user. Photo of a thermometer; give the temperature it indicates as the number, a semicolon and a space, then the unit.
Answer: 56; °F
